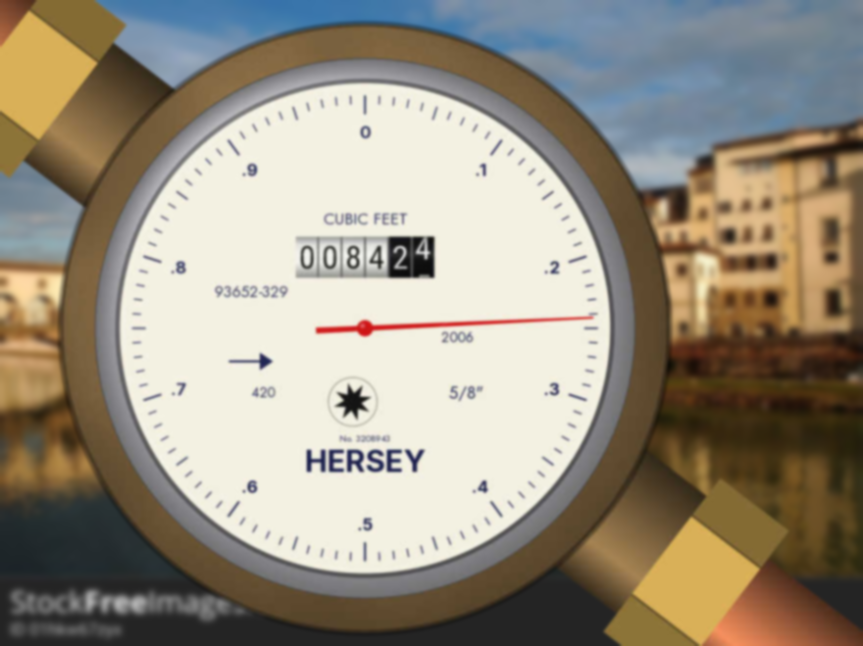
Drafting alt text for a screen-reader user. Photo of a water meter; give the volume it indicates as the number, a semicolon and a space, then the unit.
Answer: 8424.24; ft³
